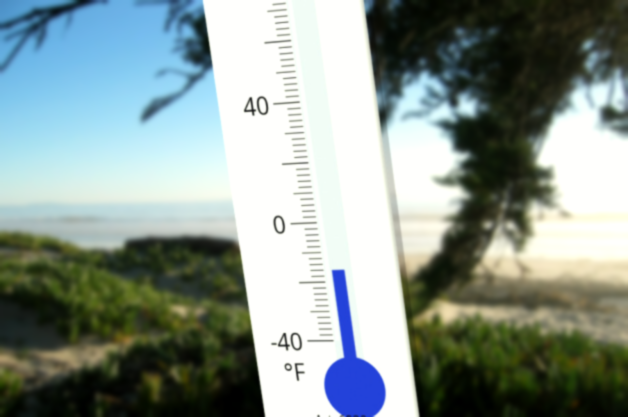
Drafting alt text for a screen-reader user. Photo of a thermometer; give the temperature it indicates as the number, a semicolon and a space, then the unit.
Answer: -16; °F
